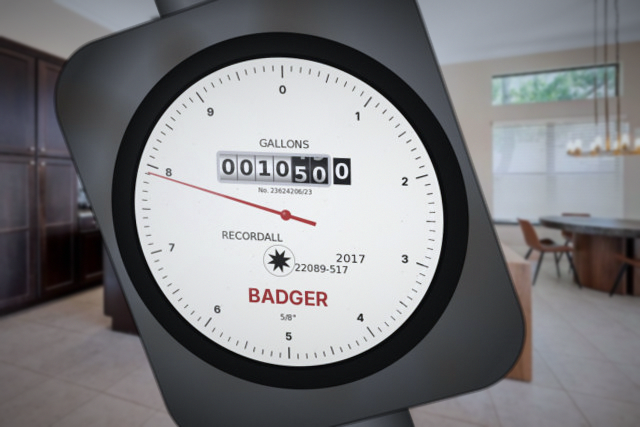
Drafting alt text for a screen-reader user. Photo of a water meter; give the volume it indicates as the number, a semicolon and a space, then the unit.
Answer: 10497.9; gal
